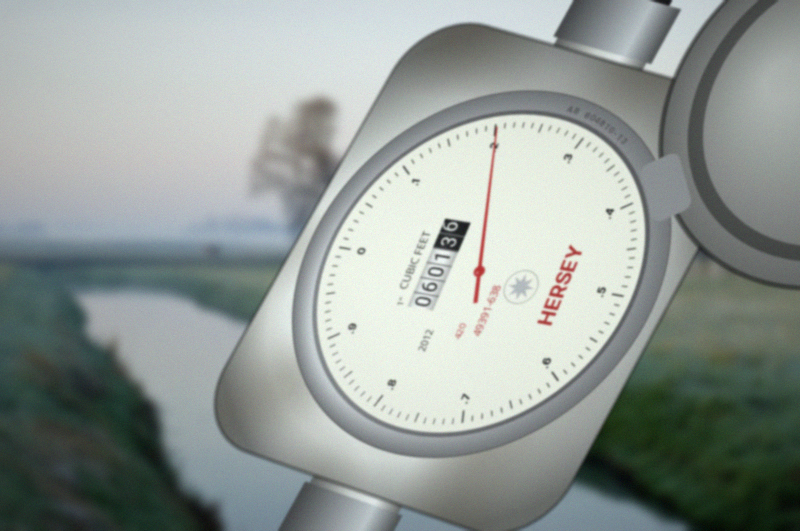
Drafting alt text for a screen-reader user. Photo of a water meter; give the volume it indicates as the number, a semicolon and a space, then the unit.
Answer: 60136.20; ft³
